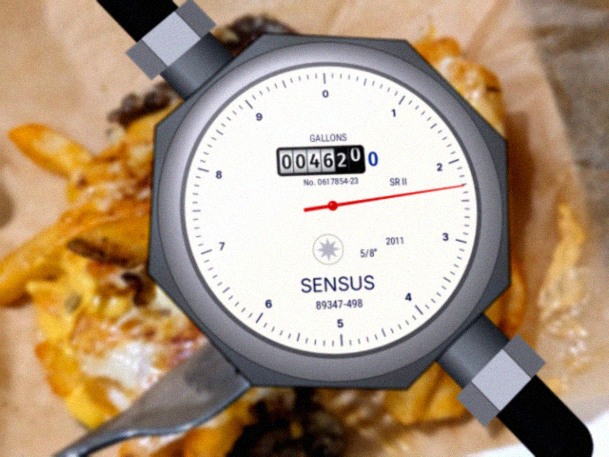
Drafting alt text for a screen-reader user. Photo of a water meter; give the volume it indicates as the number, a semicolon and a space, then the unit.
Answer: 46202.3; gal
